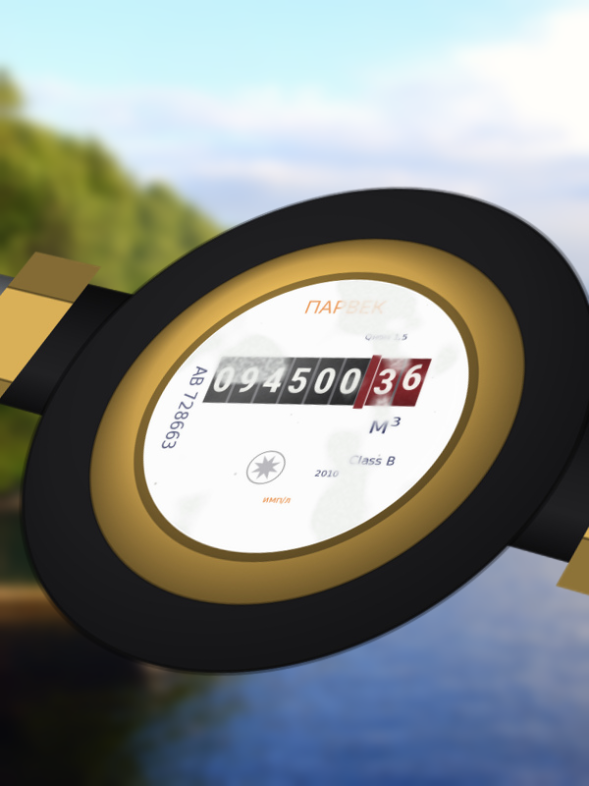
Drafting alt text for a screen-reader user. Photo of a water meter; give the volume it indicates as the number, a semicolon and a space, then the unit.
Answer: 94500.36; m³
